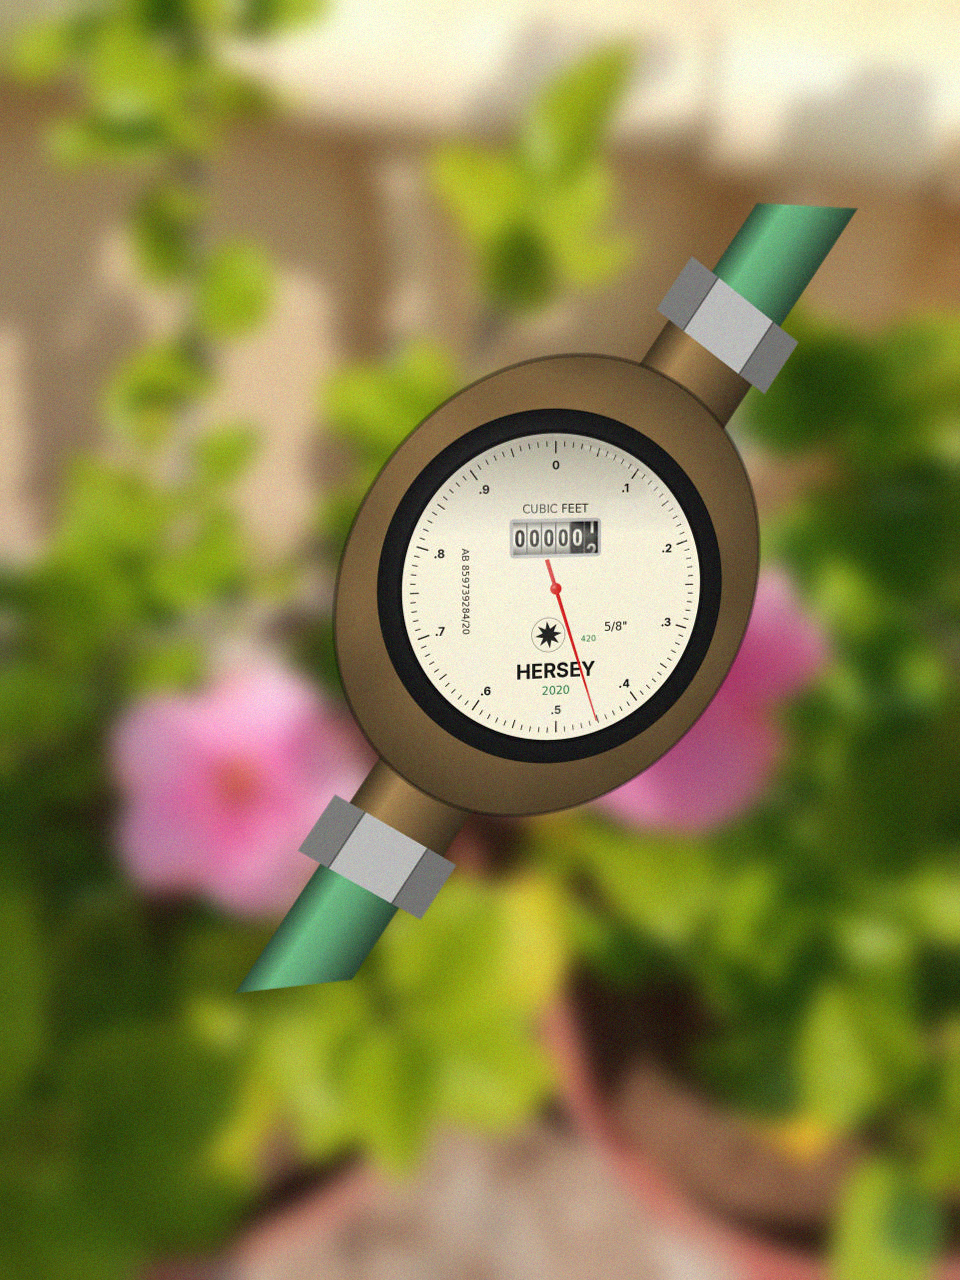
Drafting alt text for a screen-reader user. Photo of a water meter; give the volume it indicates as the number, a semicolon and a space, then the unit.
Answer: 1.45; ft³
